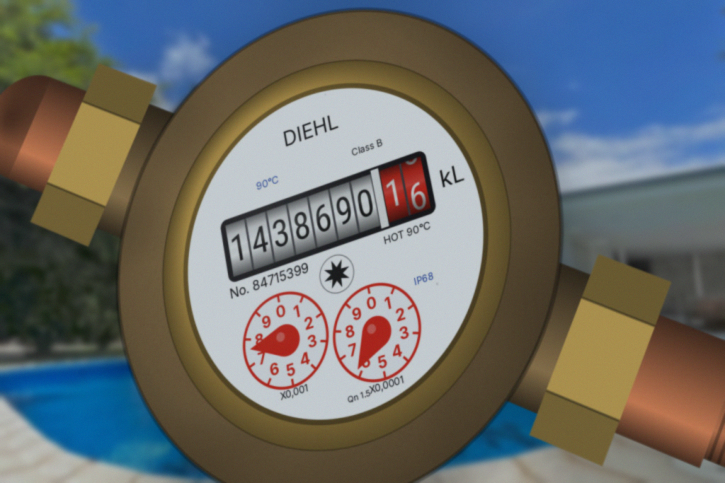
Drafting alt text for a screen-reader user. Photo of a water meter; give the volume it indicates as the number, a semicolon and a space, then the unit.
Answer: 1438690.1576; kL
